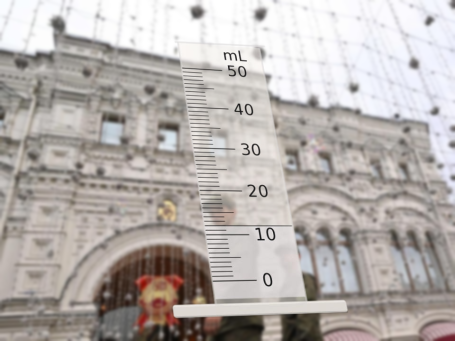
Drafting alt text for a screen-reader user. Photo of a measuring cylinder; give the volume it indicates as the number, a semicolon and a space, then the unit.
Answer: 12; mL
